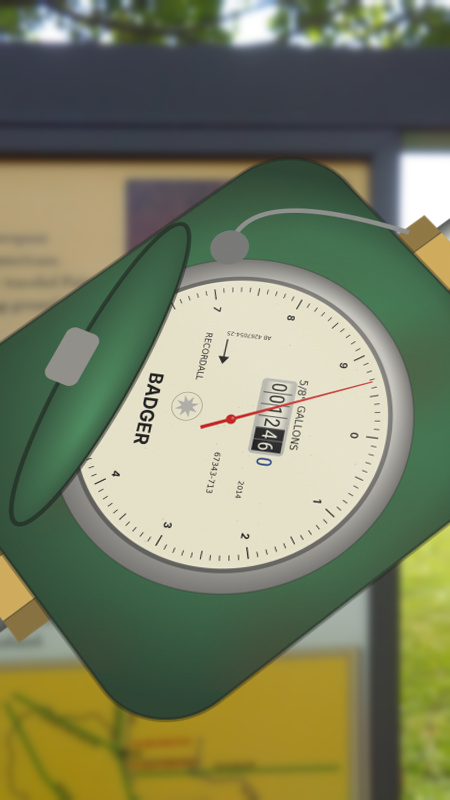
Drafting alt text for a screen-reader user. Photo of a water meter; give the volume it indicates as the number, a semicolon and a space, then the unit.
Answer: 12459.3; gal
